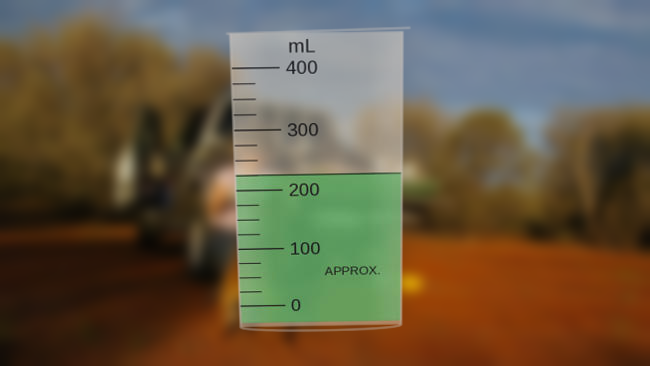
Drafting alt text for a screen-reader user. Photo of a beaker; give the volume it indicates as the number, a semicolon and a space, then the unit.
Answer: 225; mL
